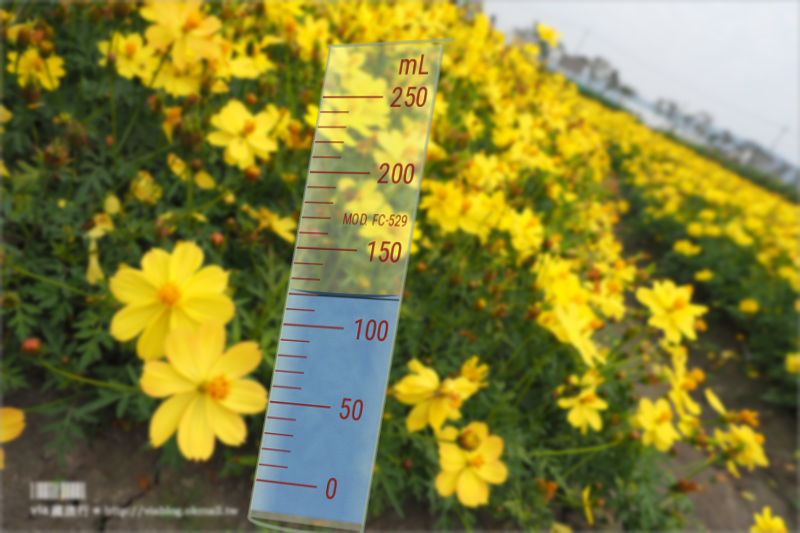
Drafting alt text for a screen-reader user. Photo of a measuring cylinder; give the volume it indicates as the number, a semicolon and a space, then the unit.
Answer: 120; mL
